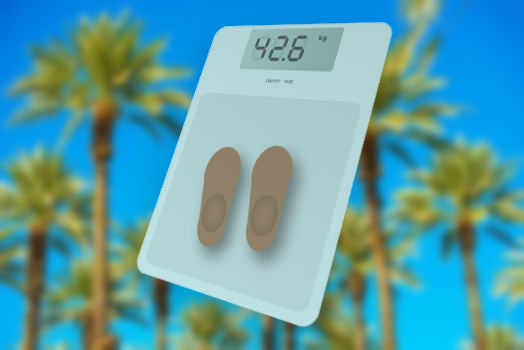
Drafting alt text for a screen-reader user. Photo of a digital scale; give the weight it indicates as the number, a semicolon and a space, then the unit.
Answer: 42.6; kg
